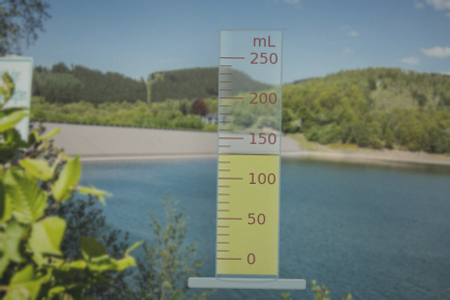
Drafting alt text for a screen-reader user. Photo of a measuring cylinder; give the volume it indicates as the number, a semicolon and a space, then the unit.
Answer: 130; mL
